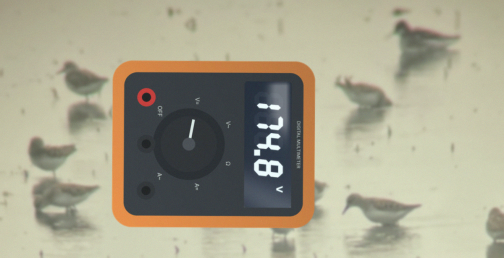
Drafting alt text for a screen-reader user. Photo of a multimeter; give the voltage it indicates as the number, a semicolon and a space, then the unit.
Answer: 174.8; V
